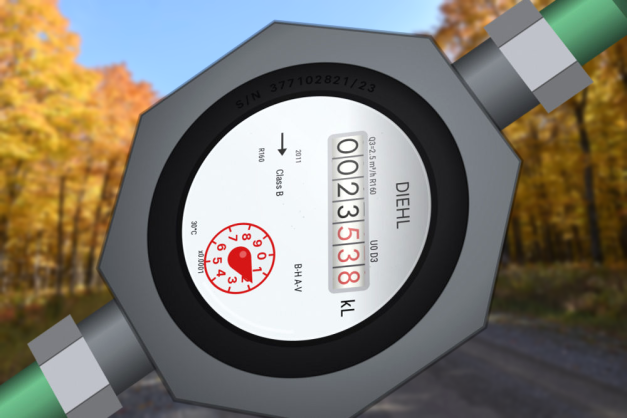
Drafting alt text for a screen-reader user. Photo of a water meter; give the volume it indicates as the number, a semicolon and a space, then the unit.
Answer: 23.5381; kL
